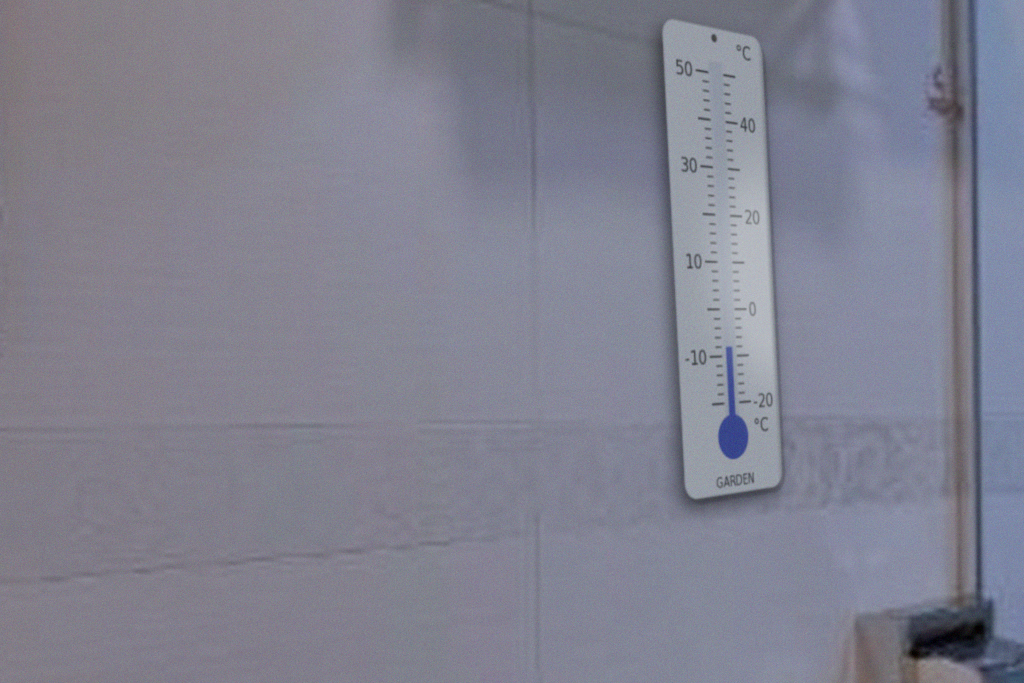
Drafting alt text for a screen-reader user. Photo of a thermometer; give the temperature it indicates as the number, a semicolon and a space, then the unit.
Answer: -8; °C
